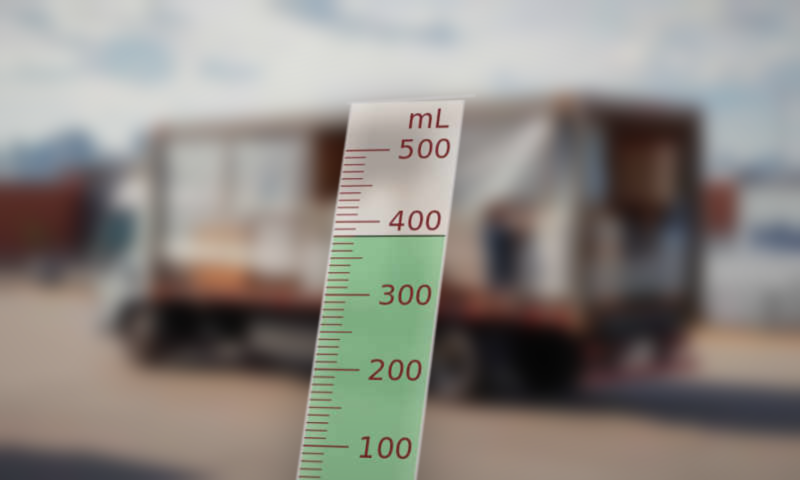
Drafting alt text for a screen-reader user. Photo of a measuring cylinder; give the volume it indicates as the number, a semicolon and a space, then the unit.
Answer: 380; mL
